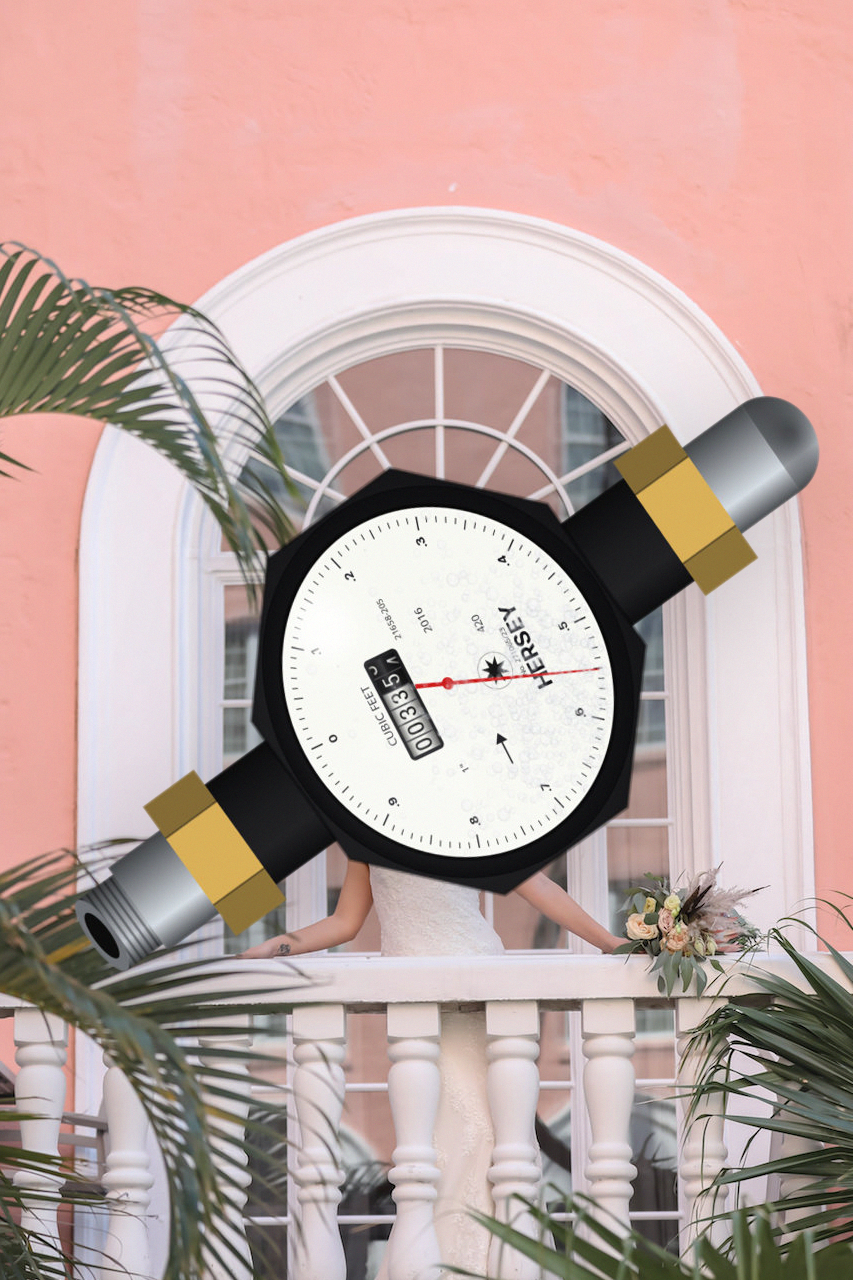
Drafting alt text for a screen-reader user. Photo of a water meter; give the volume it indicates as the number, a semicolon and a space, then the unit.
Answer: 3353.55; ft³
